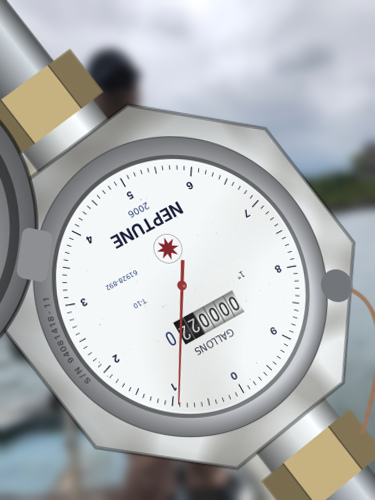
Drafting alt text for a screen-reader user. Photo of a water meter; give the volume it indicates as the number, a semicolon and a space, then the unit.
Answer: 220.9; gal
